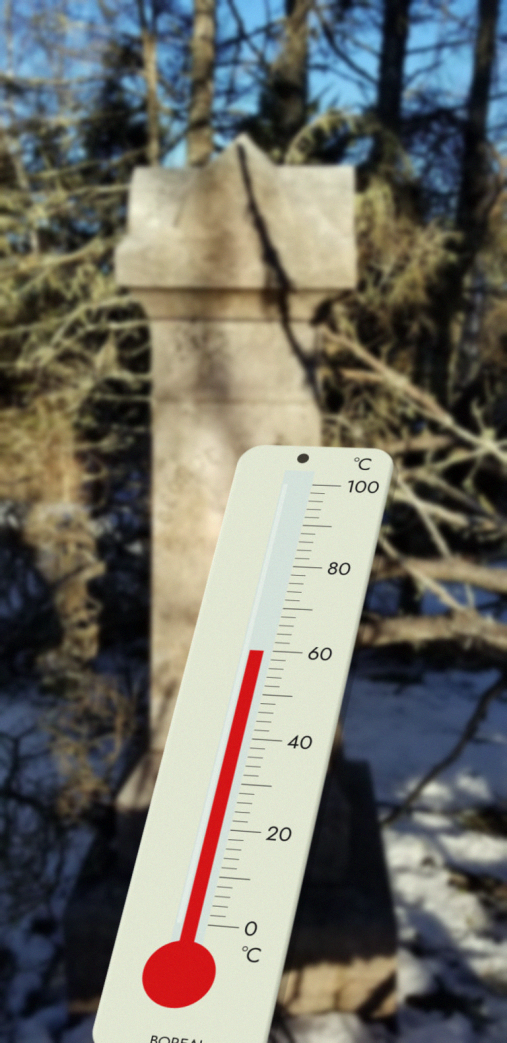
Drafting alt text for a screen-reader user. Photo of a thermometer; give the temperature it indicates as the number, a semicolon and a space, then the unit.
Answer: 60; °C
